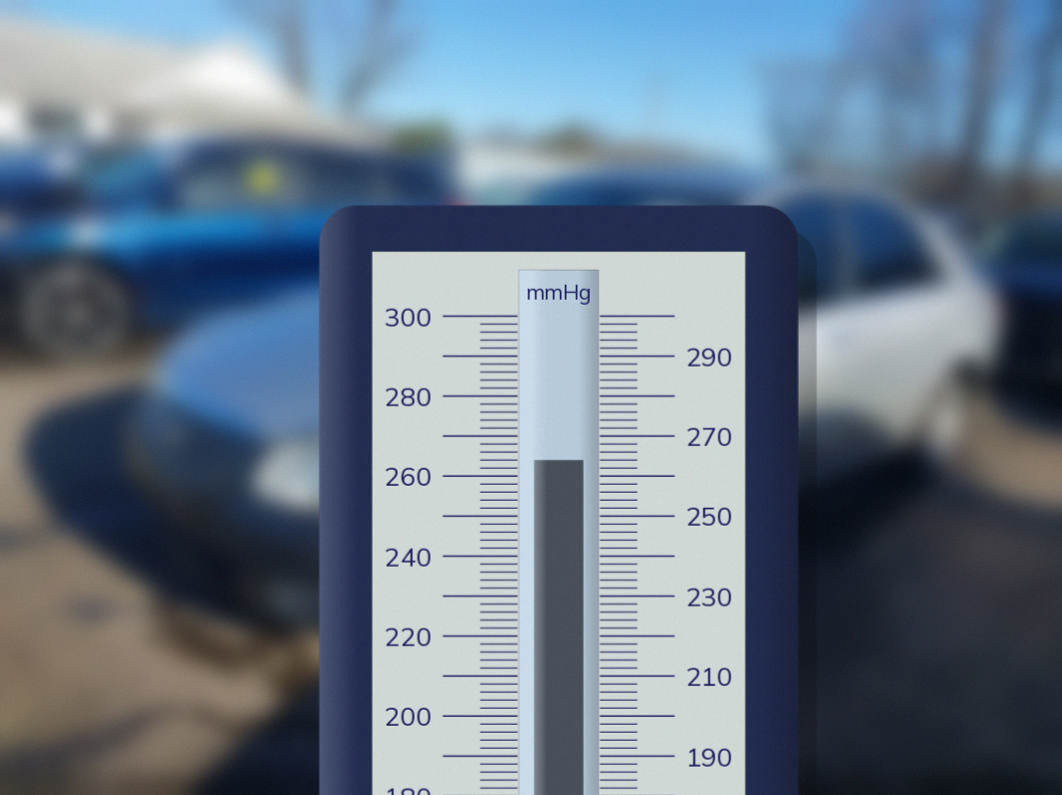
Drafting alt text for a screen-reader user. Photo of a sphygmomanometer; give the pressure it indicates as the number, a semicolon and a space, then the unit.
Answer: 264; mmHg
